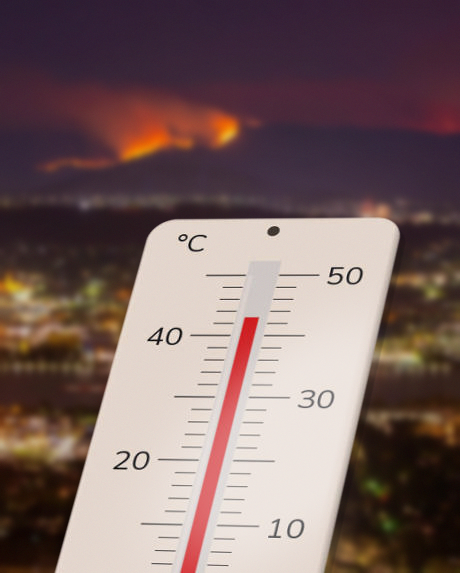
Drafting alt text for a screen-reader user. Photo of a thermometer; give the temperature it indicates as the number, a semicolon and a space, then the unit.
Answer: 43; °C
